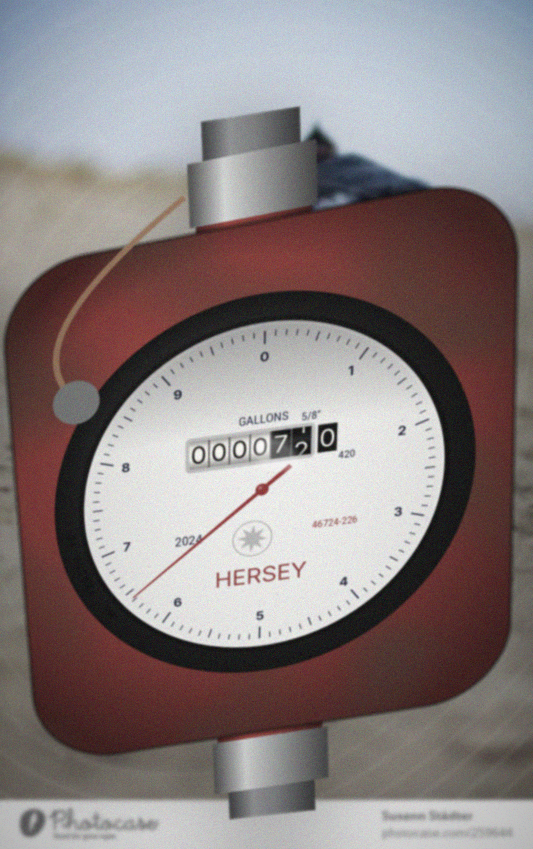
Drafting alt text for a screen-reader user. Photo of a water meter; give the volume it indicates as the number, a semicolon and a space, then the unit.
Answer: 716.4; gal
